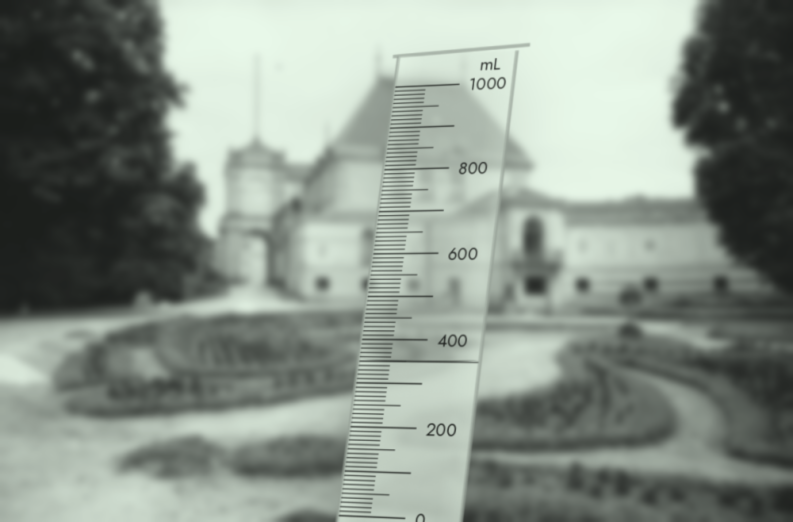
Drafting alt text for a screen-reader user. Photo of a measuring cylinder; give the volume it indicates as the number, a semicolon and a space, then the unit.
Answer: 350; mL
